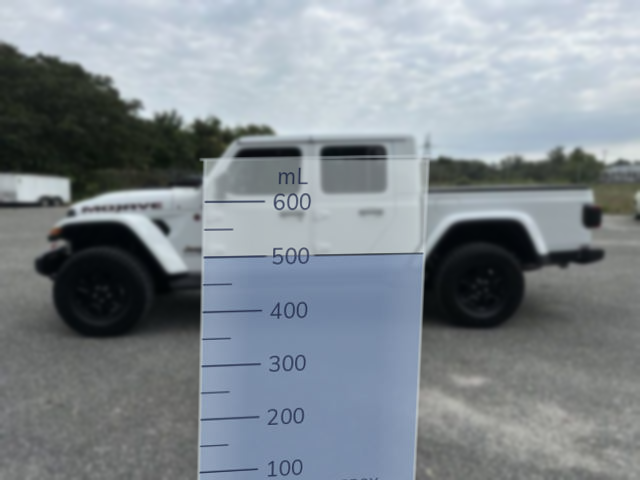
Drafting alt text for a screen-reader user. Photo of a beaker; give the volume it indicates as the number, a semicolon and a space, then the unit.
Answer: 500; mL
